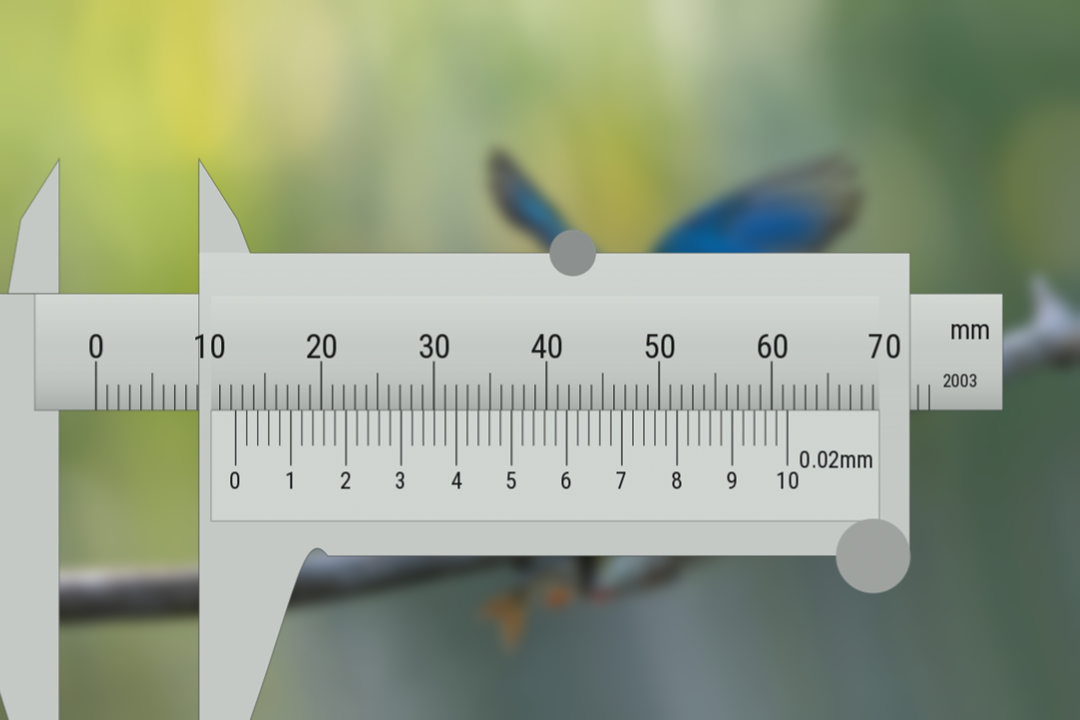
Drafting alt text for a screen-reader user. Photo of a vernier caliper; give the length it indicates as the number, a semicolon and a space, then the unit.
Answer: 12.4; mm
